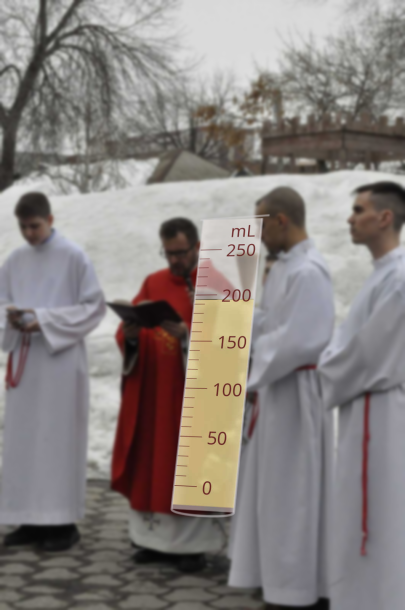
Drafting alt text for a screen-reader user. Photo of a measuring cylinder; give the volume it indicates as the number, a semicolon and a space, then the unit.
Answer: 195; mL
